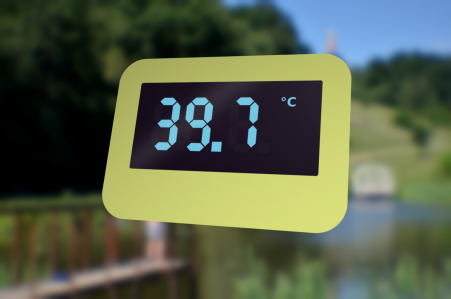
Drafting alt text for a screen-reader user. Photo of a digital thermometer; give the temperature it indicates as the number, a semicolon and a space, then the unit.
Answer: 39.7; °C
